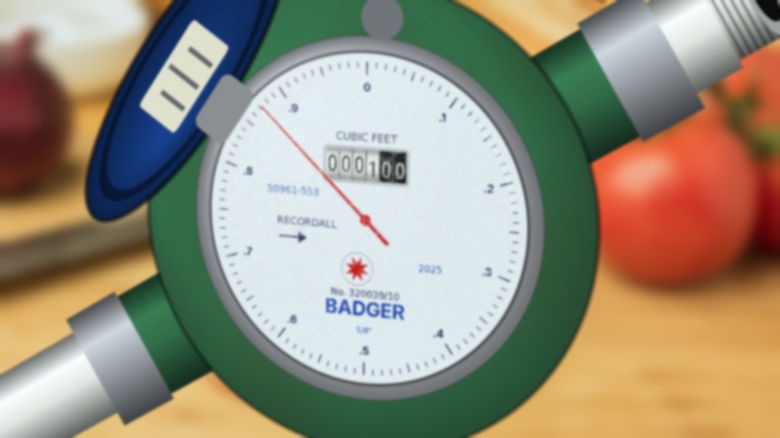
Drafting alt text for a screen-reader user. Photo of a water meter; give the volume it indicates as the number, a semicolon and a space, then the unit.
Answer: 99.87; ft³
